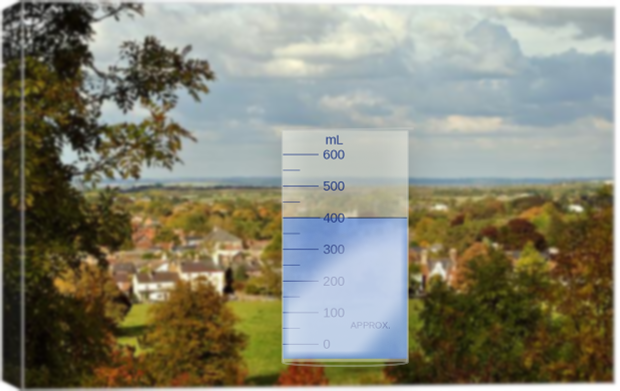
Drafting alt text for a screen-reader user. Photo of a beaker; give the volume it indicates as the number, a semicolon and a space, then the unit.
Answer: 400; mL
